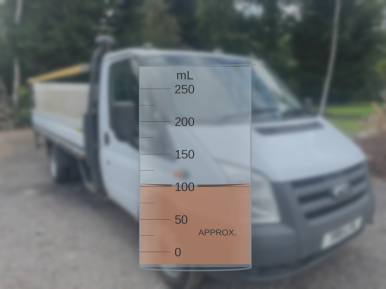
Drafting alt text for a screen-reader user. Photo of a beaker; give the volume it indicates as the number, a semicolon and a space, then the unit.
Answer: 100; mL
